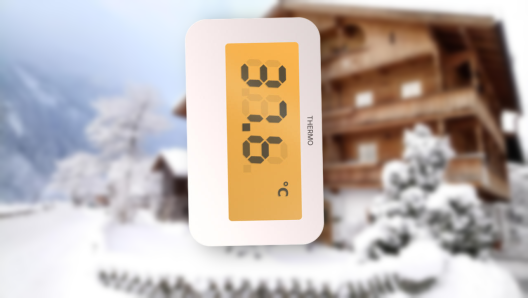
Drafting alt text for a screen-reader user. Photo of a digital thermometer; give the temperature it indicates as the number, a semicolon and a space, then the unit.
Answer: 37.6; °C
